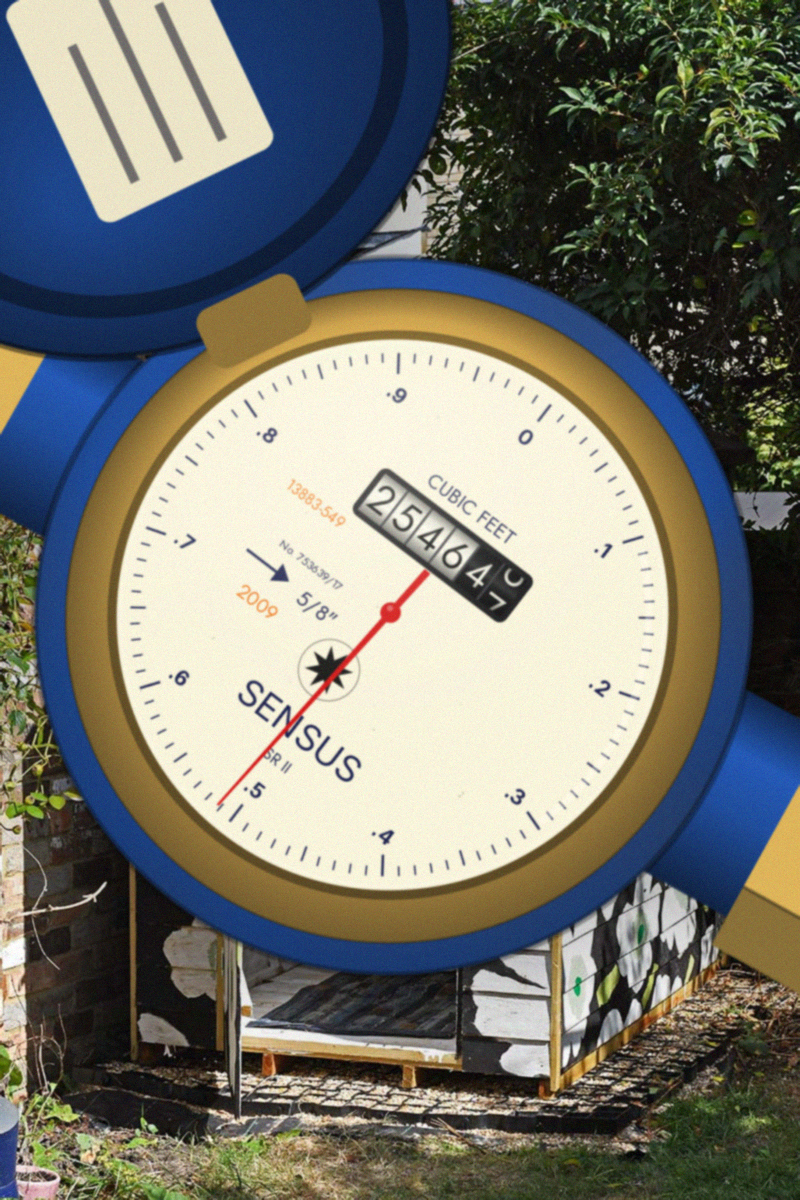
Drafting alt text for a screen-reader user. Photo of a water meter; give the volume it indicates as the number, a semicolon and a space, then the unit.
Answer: 254646.51; ft³
